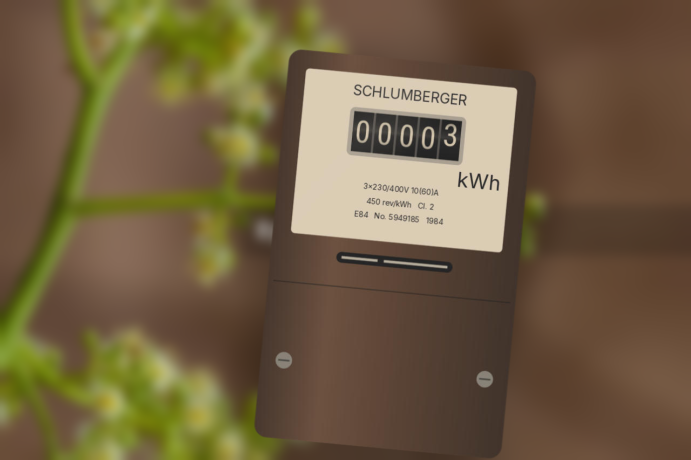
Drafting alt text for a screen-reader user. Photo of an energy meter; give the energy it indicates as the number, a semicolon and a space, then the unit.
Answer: 3; kWh
